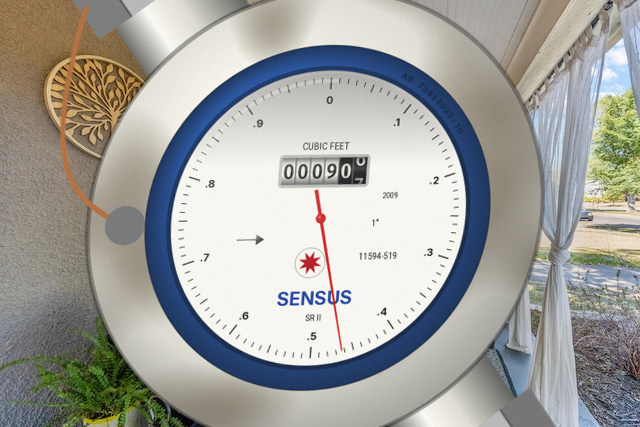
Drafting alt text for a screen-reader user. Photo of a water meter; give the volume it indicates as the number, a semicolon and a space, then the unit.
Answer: 906.46; ft³
